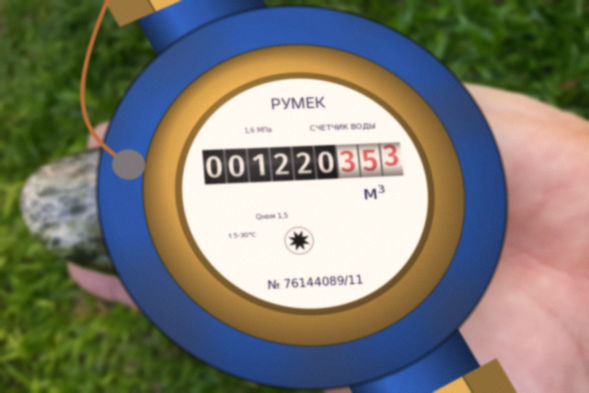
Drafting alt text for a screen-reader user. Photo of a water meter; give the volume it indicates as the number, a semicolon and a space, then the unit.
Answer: 1220.353; m³
